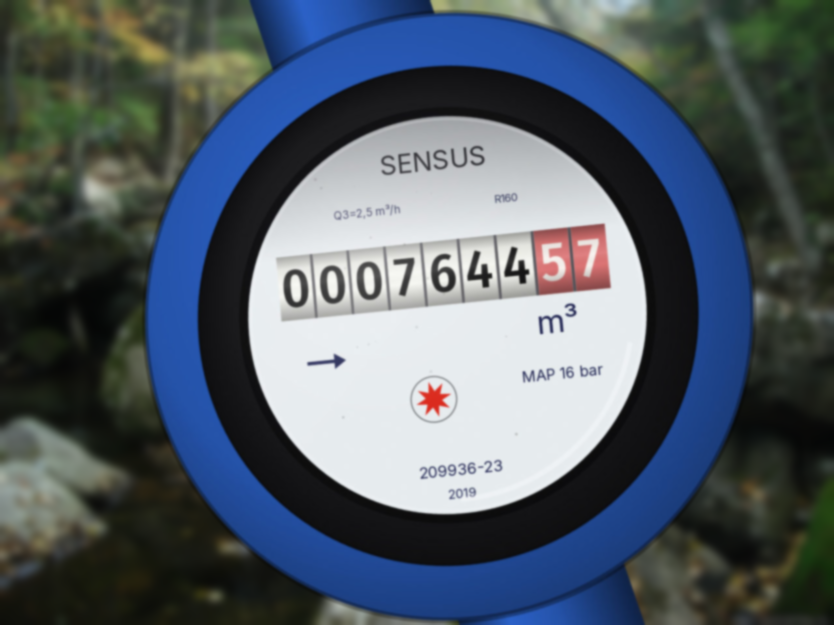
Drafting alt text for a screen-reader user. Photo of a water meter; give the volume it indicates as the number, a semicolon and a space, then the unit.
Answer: 7644.57; m³
